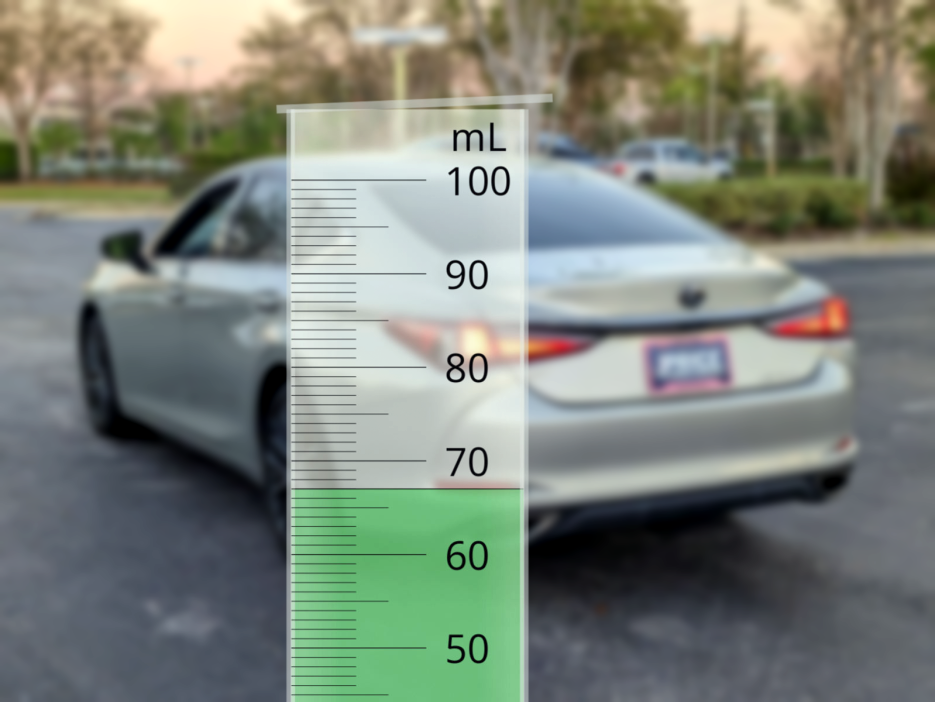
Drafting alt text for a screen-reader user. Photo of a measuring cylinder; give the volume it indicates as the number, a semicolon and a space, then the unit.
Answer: 67; mL
